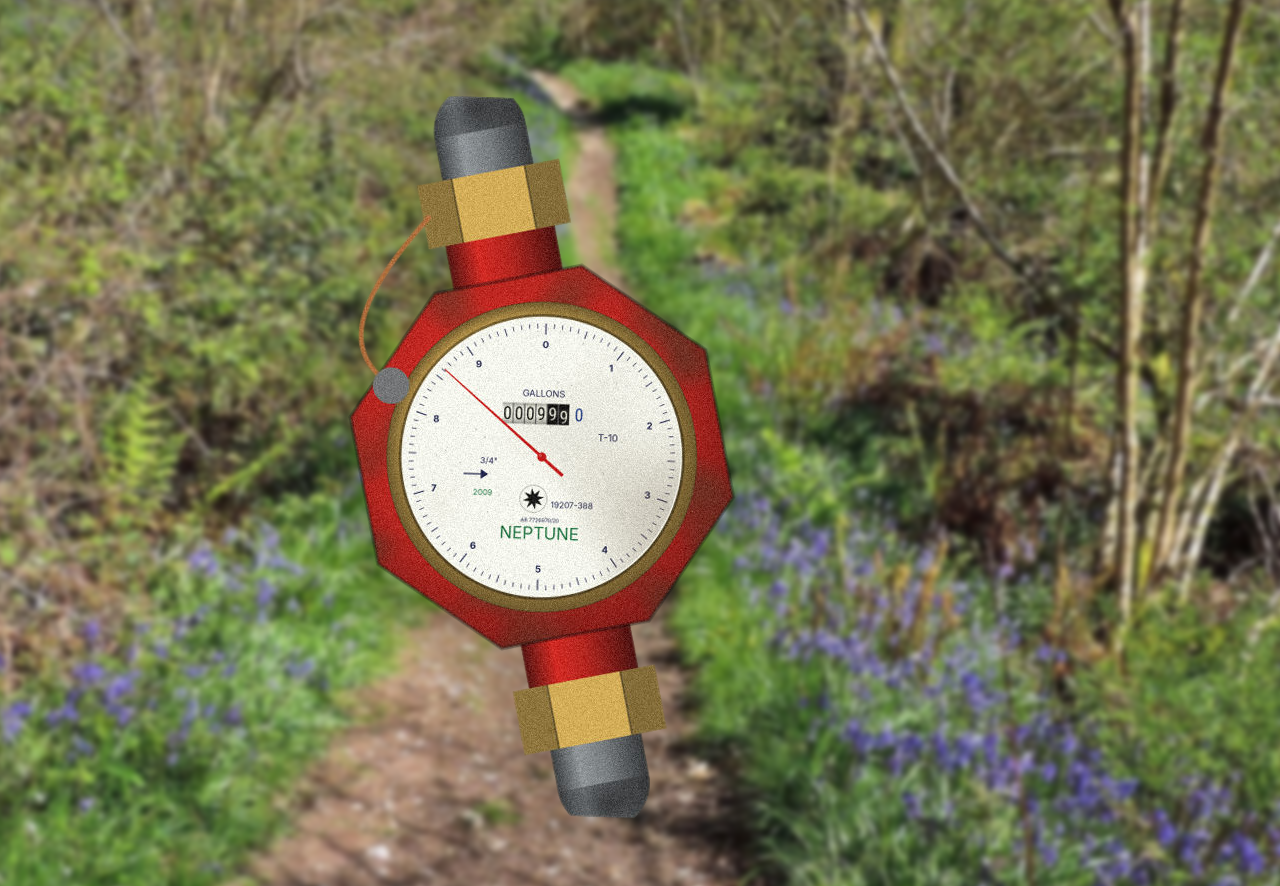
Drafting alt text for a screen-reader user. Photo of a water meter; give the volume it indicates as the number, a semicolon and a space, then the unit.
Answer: 9988.6; gal
